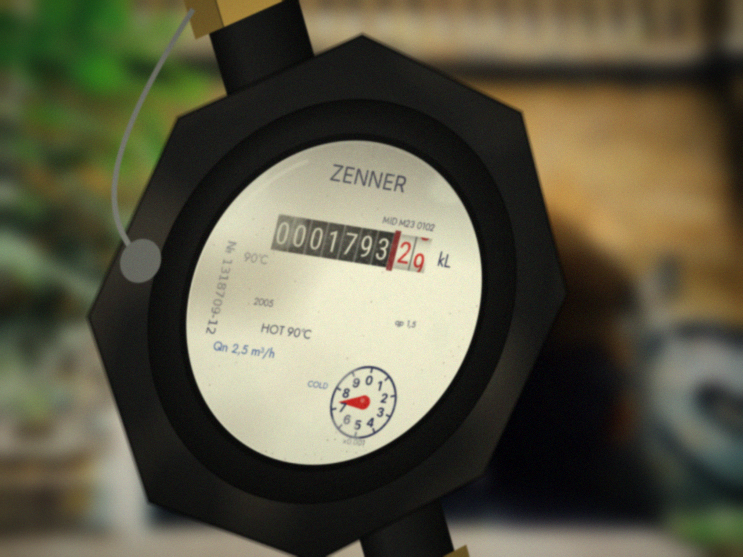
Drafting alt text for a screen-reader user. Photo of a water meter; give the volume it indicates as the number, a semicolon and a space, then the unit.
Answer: 1793.287; kL
